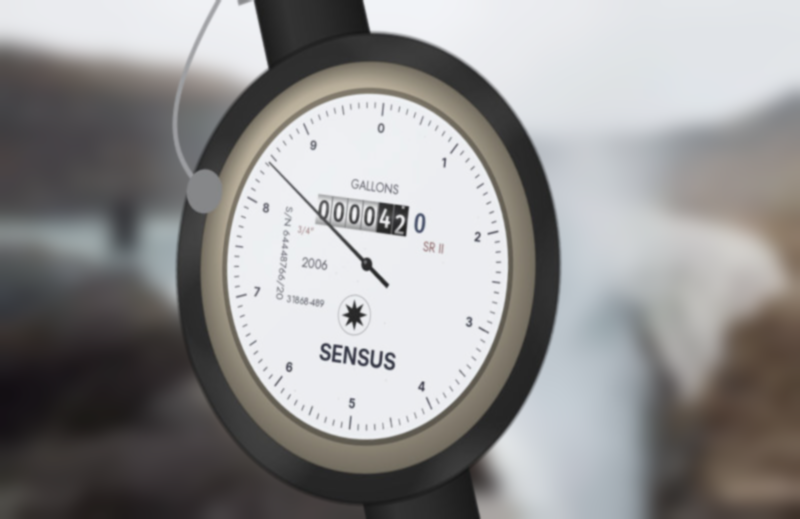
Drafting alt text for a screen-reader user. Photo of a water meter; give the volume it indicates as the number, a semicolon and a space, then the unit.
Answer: 418.4; gal
